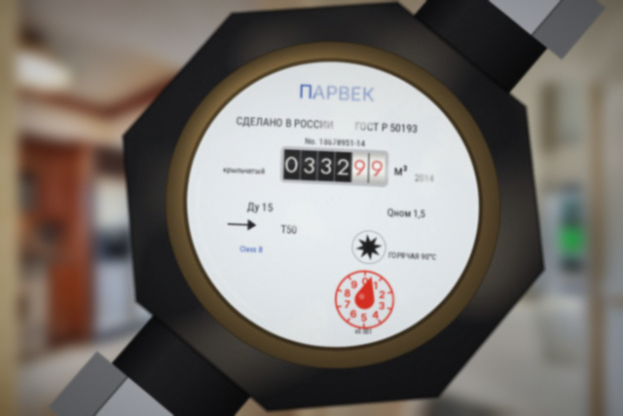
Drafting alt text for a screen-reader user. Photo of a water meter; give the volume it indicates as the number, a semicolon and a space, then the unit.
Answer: 332.990; m³
